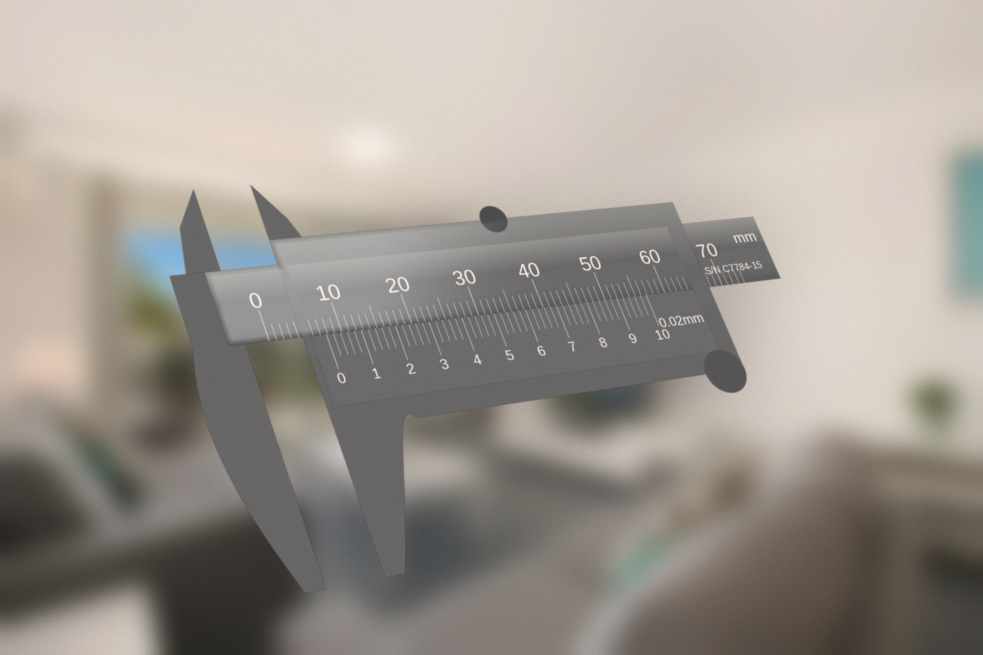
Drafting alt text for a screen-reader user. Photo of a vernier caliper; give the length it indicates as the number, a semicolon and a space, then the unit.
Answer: 7.8; mm
